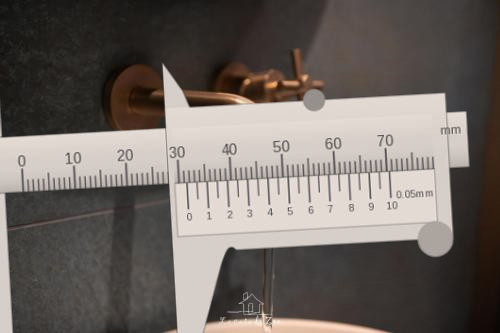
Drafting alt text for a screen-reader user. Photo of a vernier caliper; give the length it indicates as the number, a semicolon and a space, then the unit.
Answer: 31.5; mm
